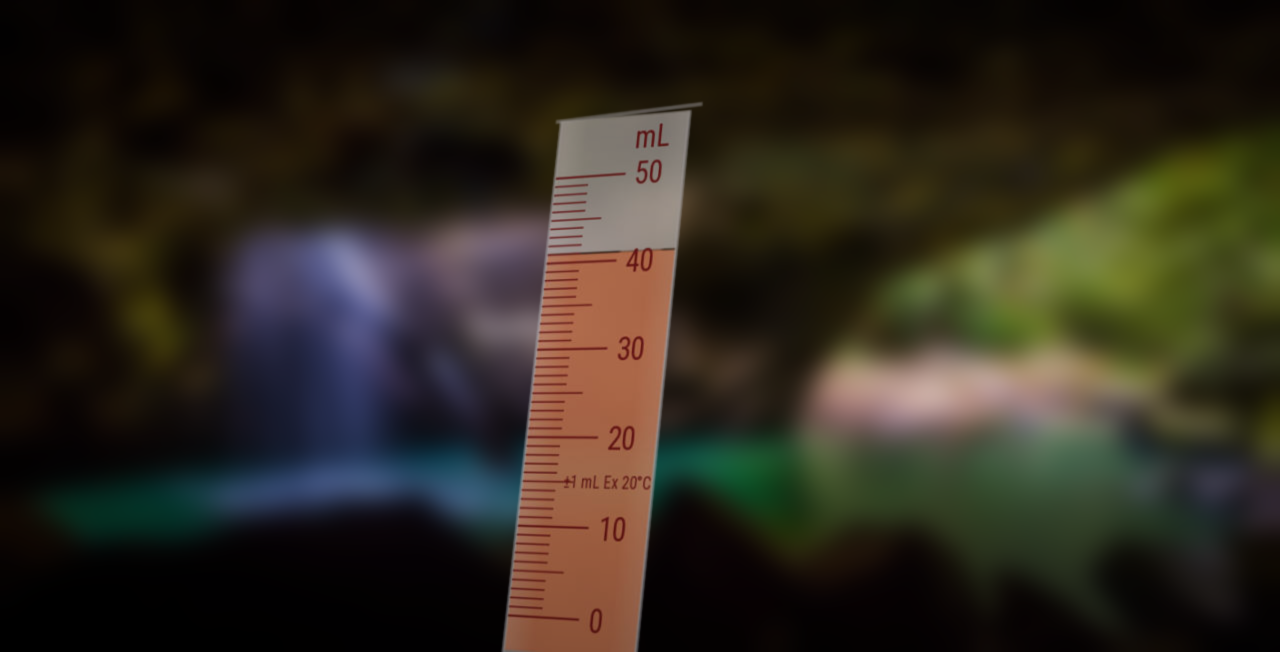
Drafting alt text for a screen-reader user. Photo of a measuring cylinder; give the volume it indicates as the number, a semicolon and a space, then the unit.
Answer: 41; mL
